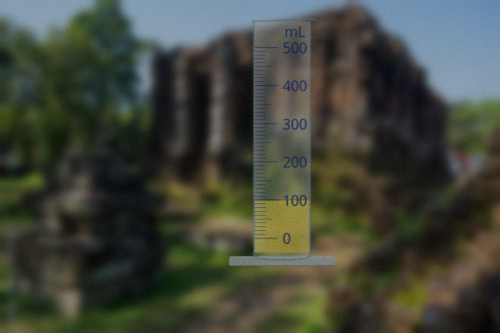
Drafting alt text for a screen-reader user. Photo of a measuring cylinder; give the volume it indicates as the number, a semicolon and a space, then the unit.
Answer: 100; mL
